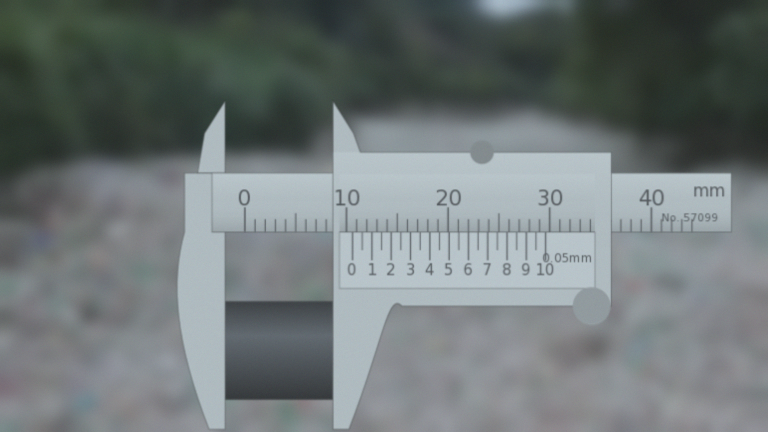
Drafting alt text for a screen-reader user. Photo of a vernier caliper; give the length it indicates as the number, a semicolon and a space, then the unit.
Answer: 10.6; mm
